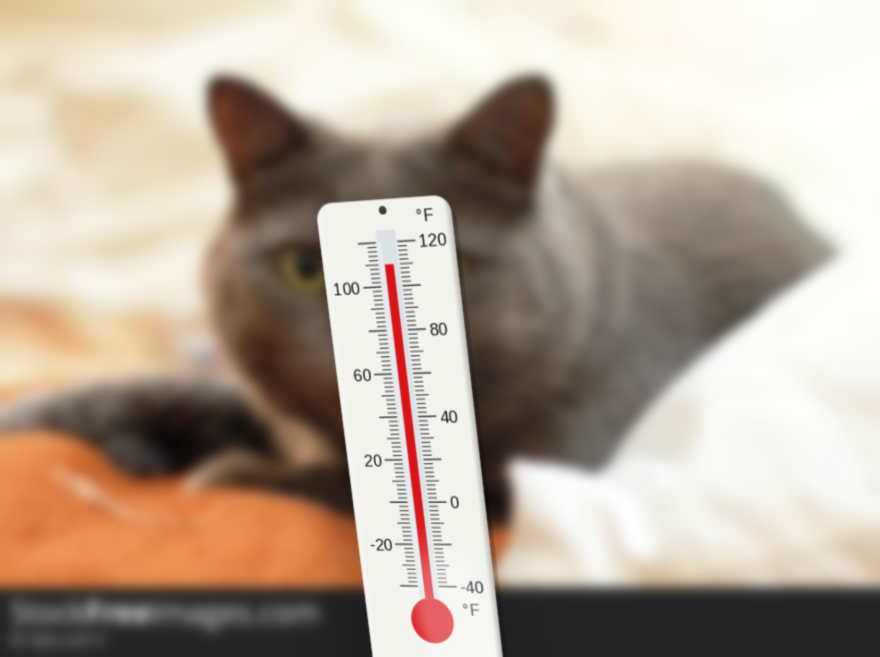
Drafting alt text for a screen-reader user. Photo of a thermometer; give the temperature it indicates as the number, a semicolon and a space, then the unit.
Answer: 110; °F
